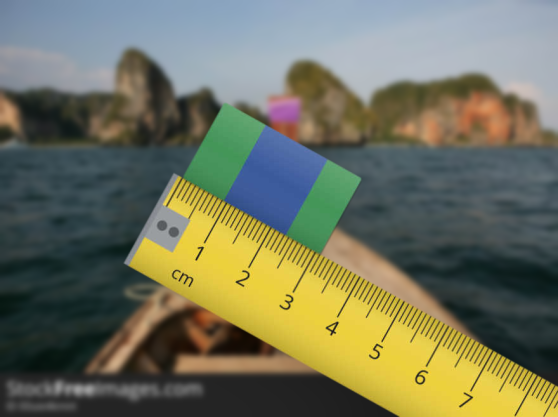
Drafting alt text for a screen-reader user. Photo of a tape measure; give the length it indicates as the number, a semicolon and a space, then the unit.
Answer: 3.1; cm
